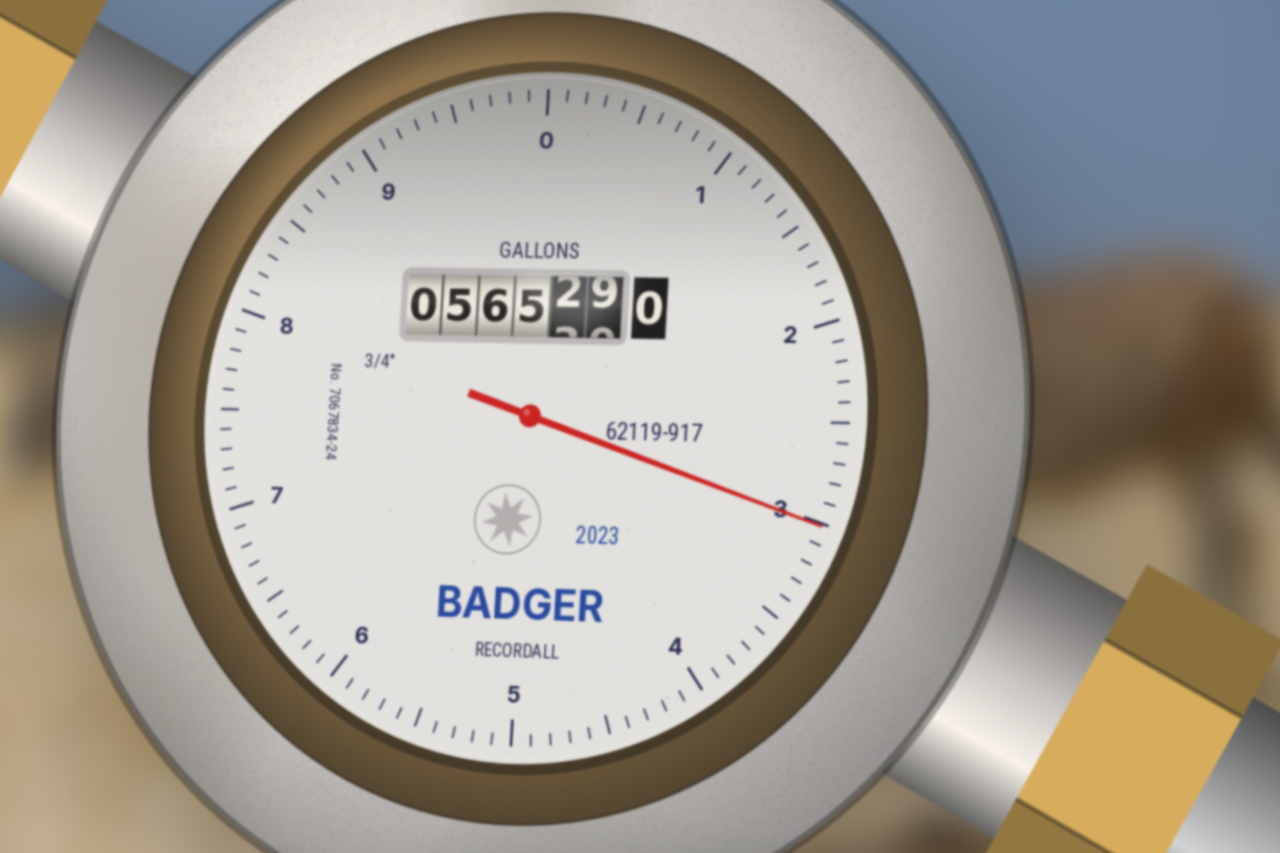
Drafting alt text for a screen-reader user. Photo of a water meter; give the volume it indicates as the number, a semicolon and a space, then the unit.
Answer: 565293.0; gal
